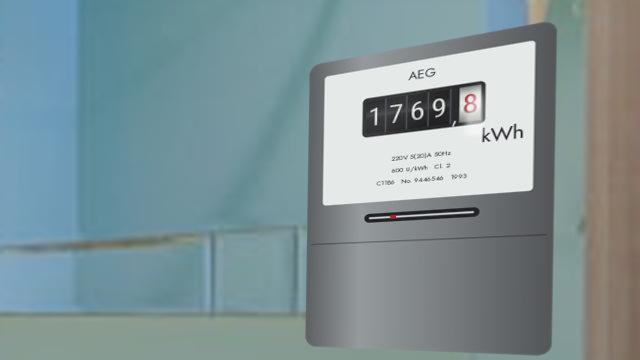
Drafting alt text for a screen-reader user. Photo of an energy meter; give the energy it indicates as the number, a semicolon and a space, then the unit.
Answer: 1769.8; kWh
